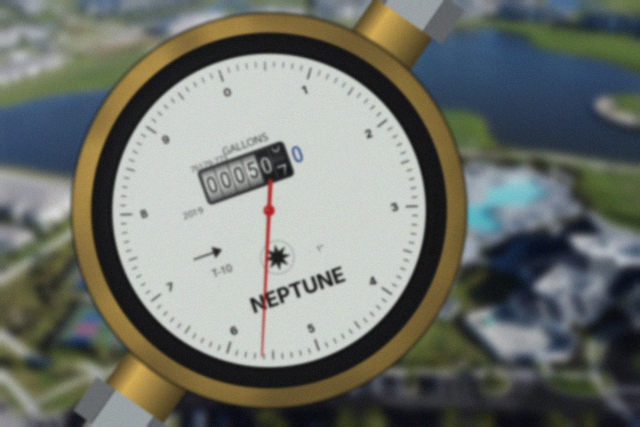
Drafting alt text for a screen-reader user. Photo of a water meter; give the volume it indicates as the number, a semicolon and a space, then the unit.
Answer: 5065.6; gal
